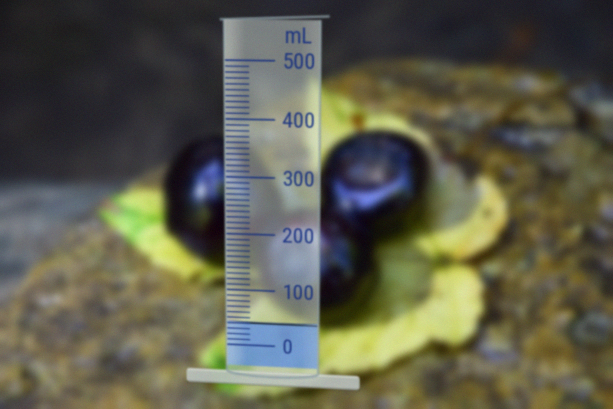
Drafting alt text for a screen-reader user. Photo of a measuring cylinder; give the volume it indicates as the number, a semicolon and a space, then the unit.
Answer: 40; mL
